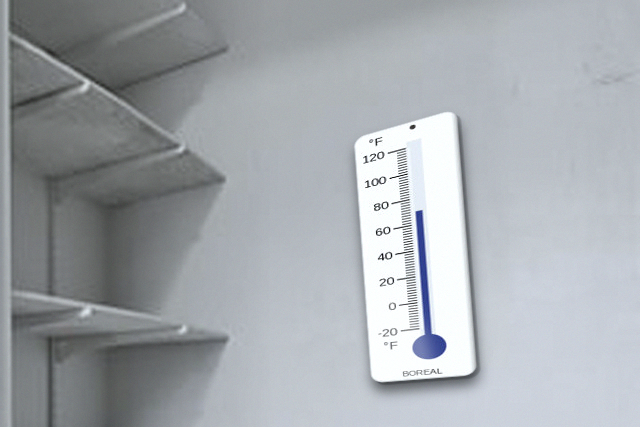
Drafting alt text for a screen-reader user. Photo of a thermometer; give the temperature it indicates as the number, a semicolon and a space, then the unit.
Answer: 70; °F
